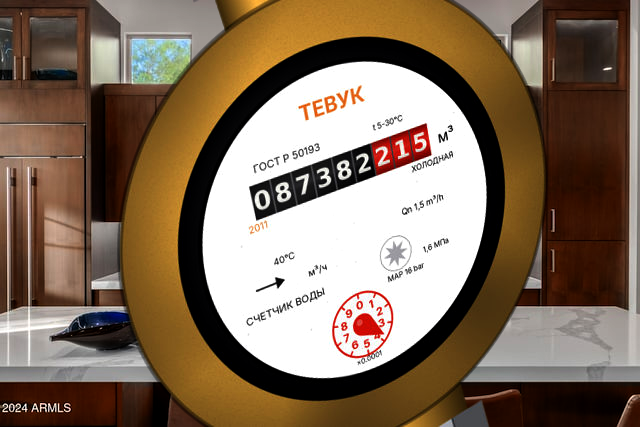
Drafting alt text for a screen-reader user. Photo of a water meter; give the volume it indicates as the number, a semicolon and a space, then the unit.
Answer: 87382.2153; m³
